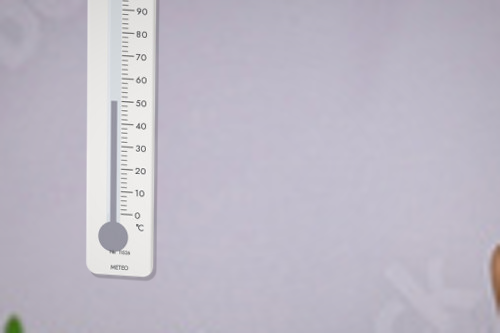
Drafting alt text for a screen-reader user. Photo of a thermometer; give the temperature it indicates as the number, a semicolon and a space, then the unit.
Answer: 50; °C
